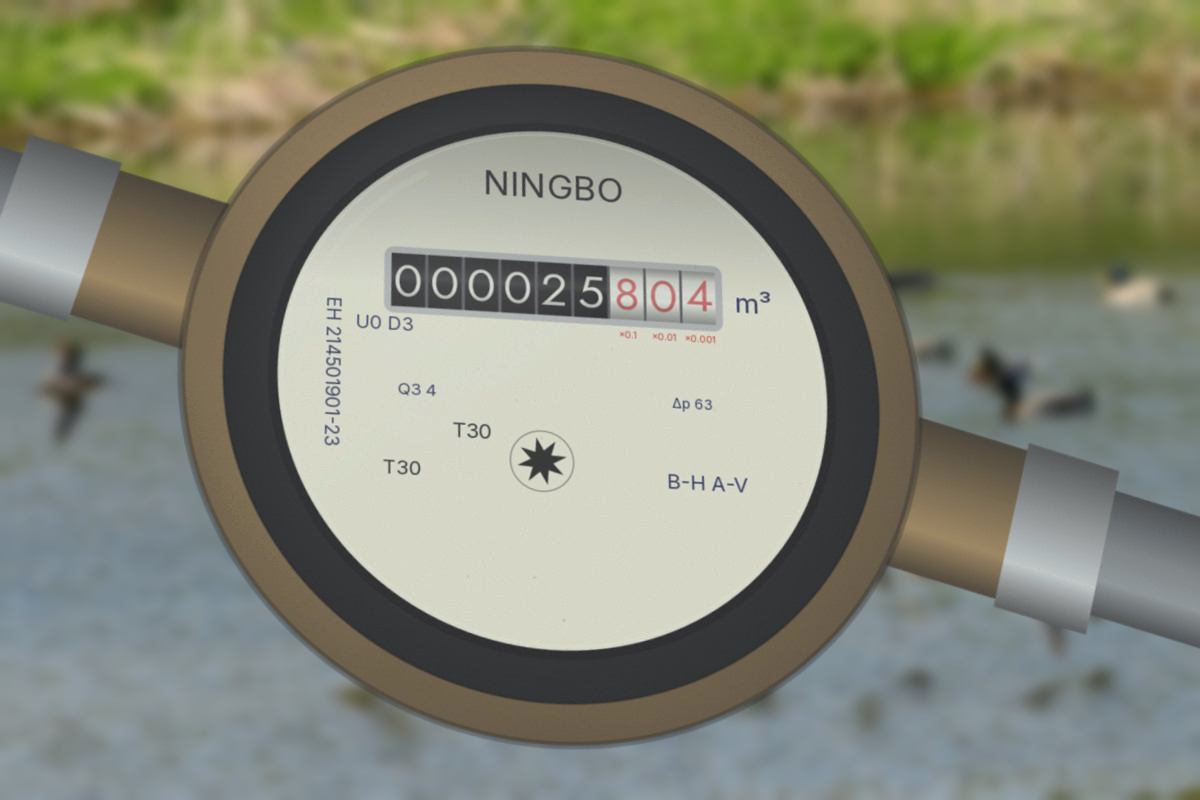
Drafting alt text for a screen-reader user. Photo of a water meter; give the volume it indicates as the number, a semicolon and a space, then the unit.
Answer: 25.804; m³
